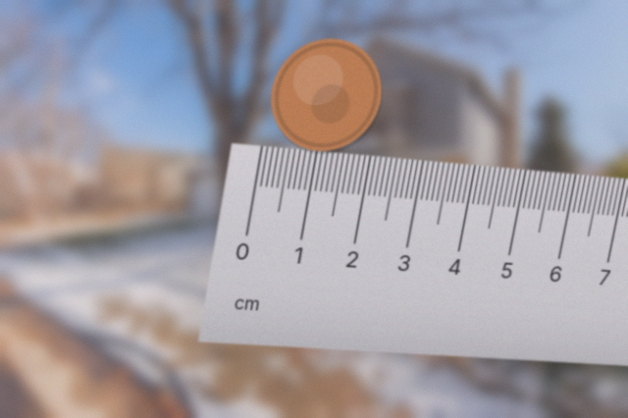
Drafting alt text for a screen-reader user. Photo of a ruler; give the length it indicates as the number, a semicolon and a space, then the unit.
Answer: 2; cm
